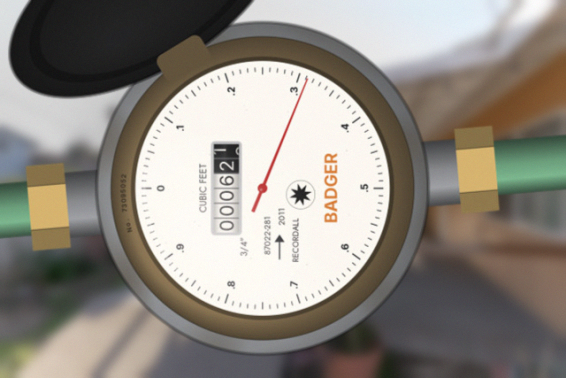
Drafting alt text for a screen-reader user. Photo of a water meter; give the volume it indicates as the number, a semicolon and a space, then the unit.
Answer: 621.31; ft³
